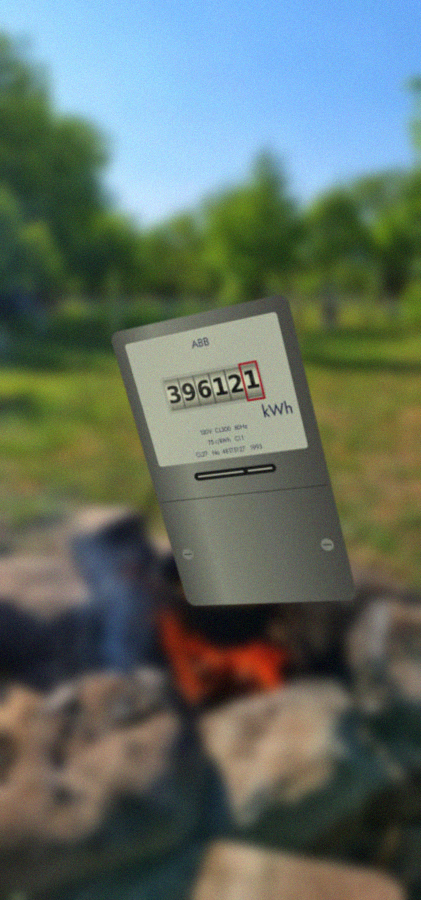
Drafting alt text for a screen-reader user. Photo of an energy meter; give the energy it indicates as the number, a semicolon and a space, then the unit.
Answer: 39612.1; kWh
